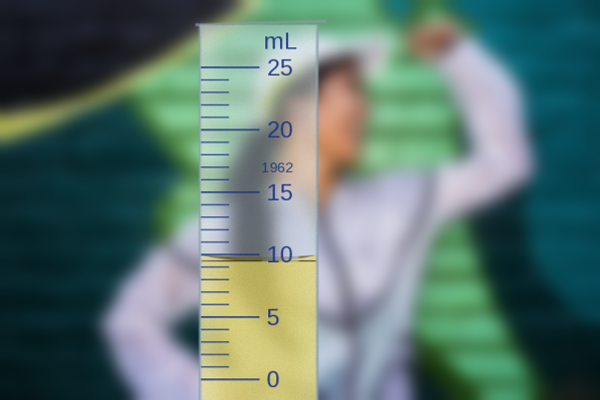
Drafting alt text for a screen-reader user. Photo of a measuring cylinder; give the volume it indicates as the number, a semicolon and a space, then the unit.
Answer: 9.5; mL
